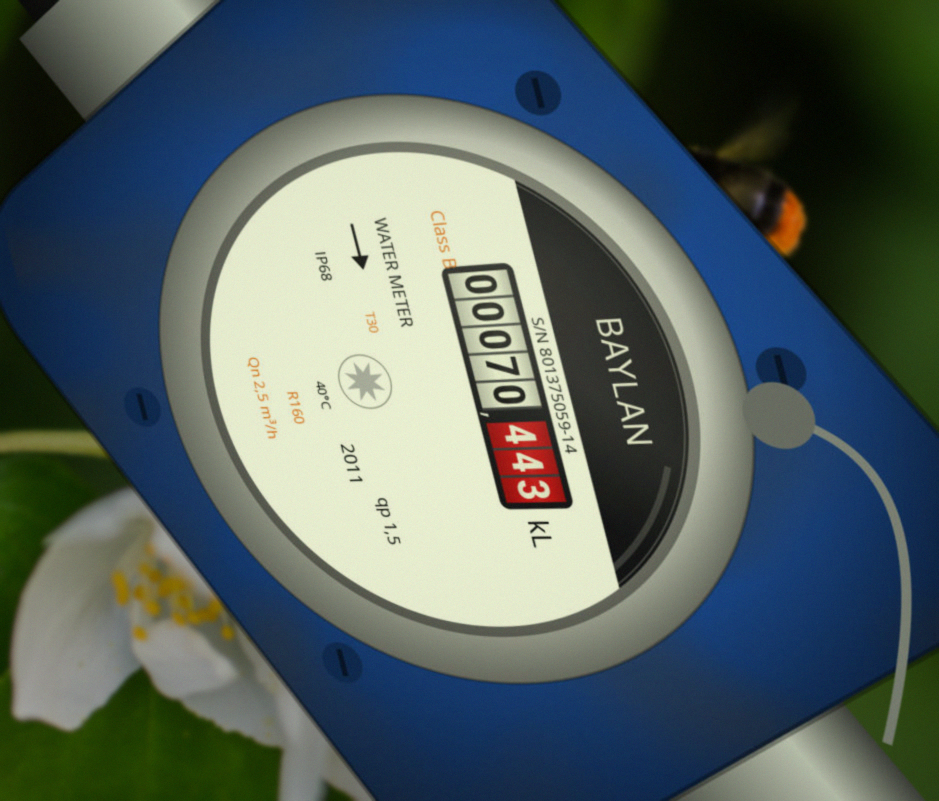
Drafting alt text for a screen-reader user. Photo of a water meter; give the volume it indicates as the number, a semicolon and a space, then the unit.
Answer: 70.443; kL
